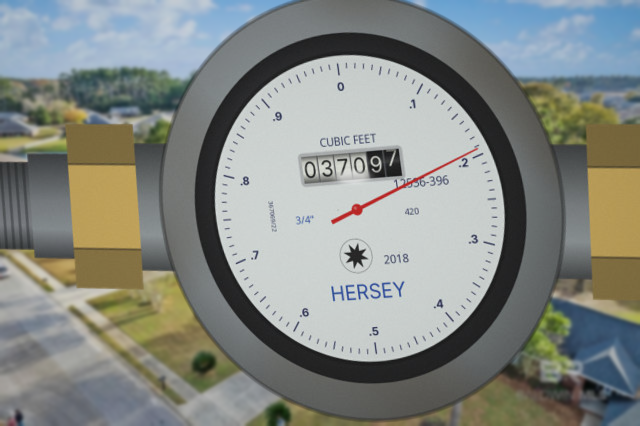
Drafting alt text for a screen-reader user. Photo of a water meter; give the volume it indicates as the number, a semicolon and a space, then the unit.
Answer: 37097.19; ft³
